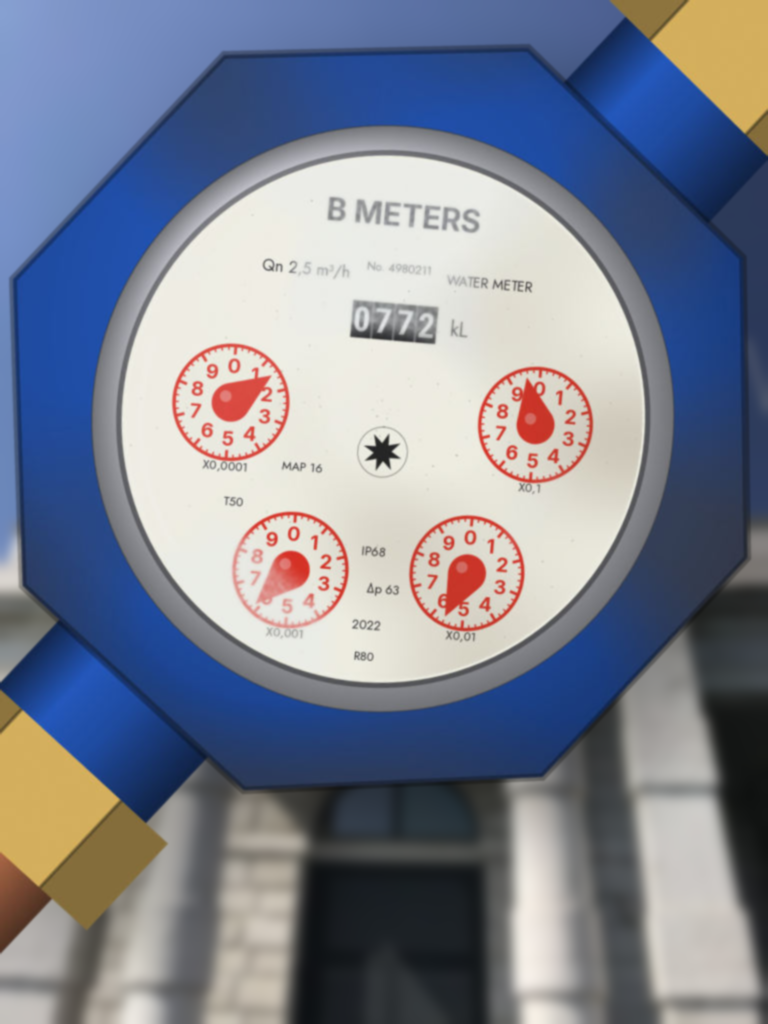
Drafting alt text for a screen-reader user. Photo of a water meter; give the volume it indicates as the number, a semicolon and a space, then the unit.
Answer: 771.9561; kL
